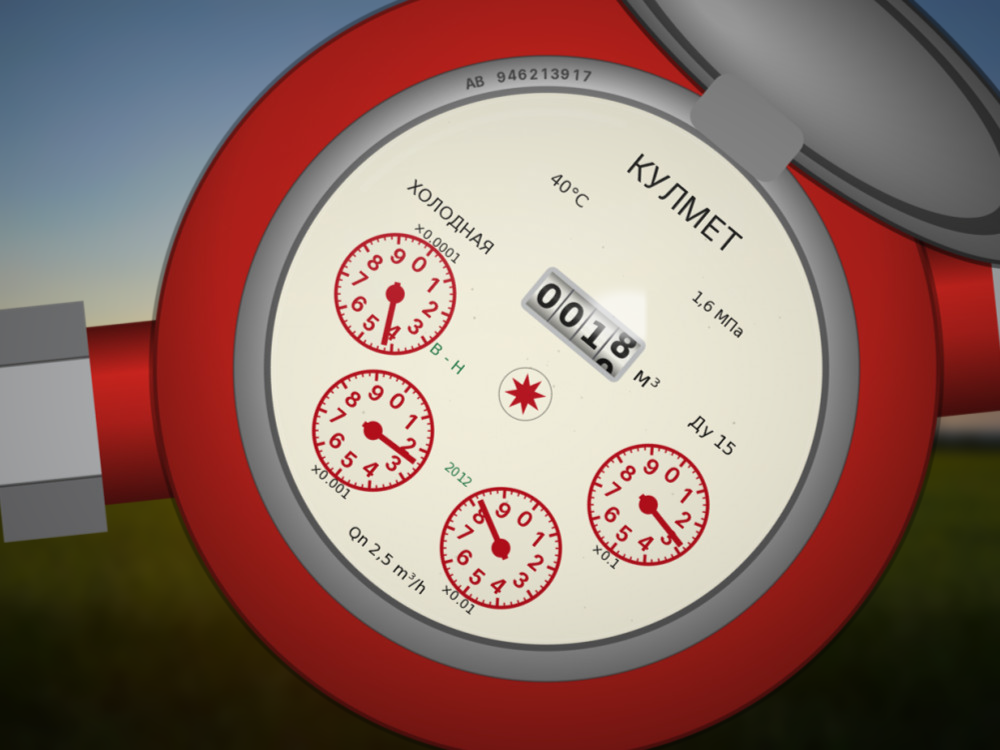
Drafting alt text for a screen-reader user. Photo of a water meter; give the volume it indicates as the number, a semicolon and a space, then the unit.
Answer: 18.2824; m³
